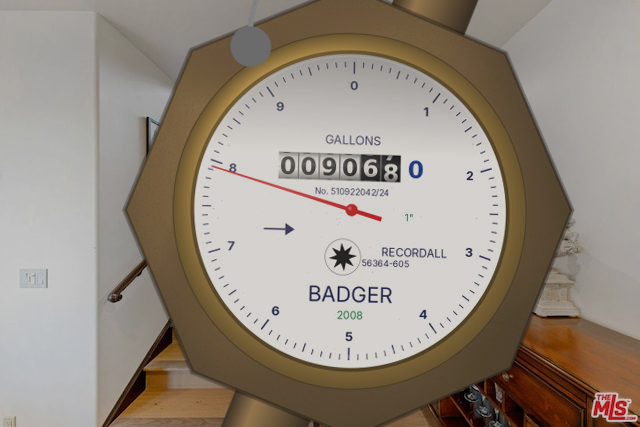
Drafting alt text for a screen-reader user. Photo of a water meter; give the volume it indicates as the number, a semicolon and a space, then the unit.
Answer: 90677.9; gal
